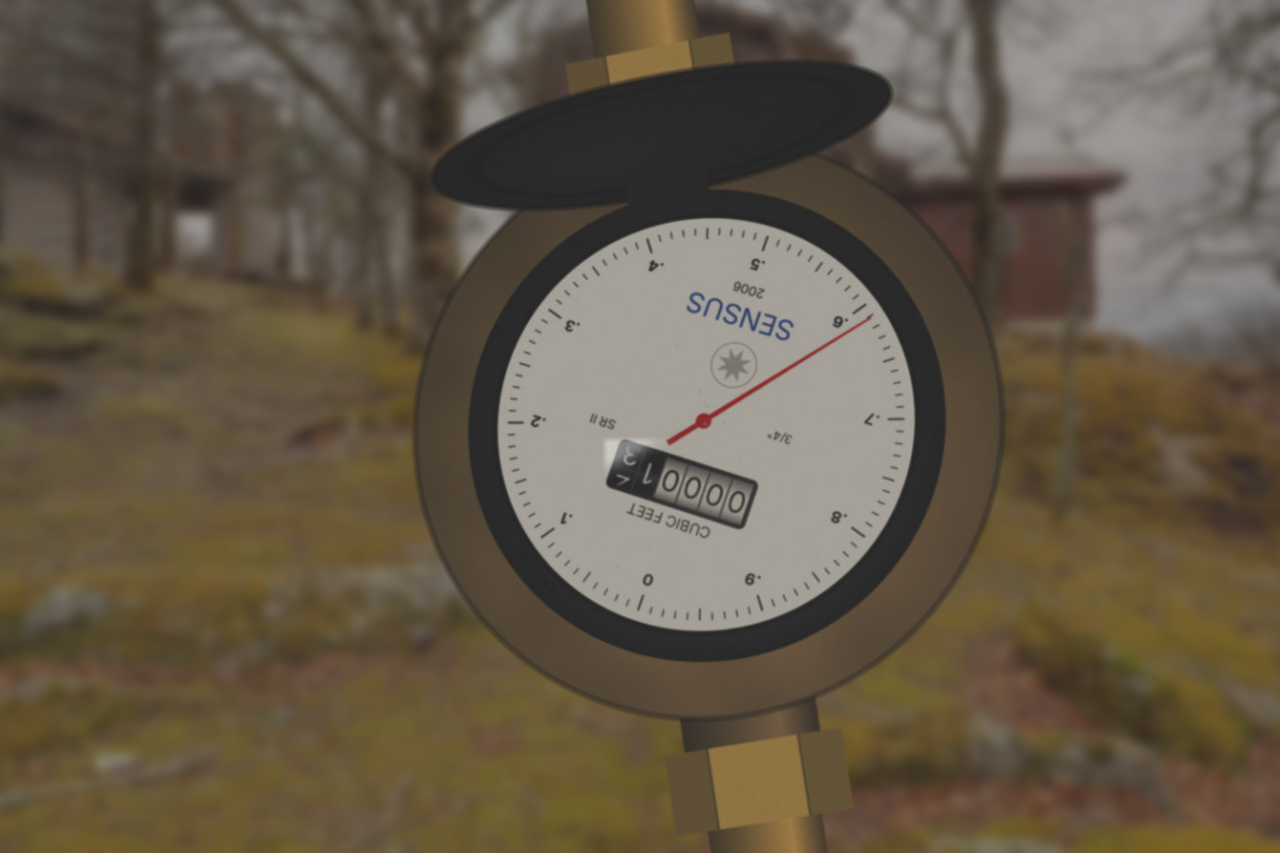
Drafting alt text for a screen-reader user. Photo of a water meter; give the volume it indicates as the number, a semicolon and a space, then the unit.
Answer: 12.61; ft³
